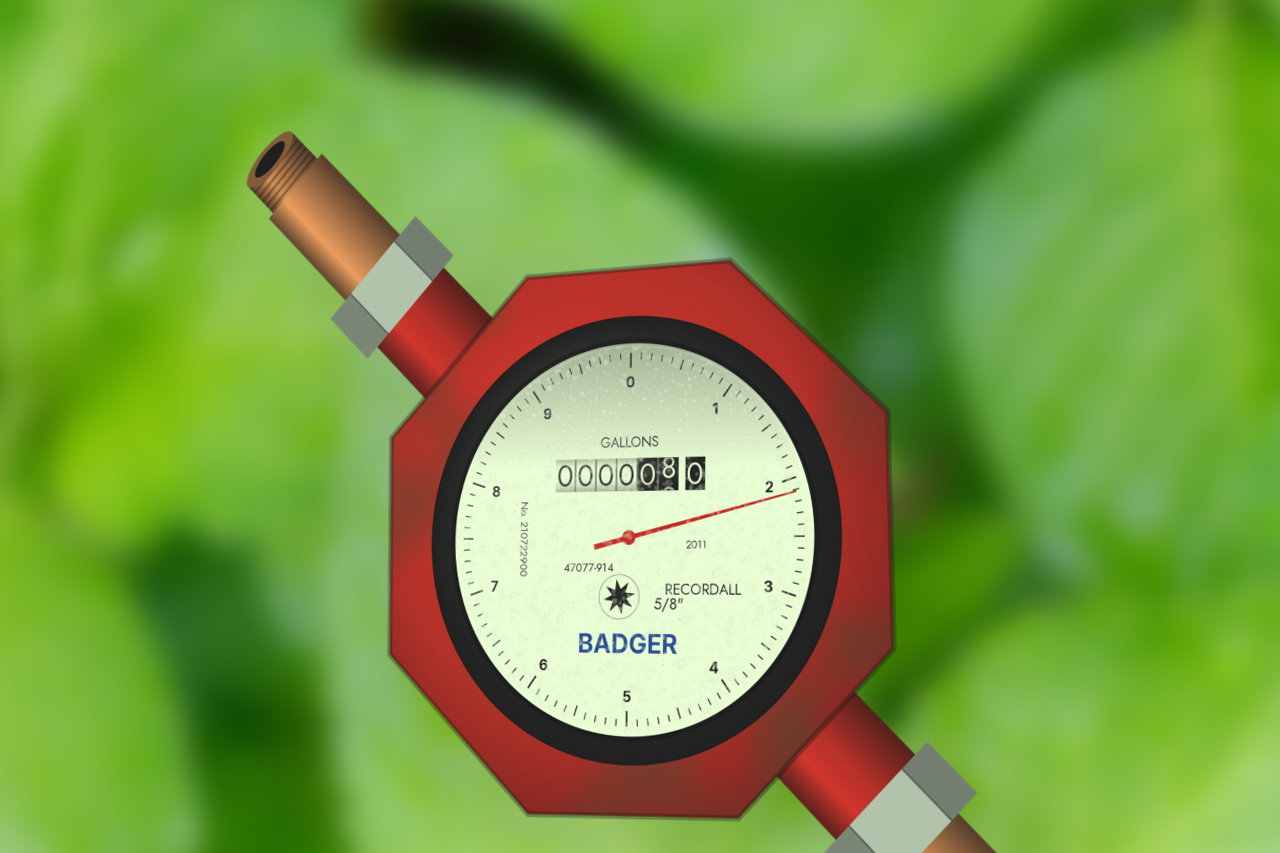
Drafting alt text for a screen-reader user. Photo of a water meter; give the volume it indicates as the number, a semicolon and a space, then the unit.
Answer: 82.1; gal
